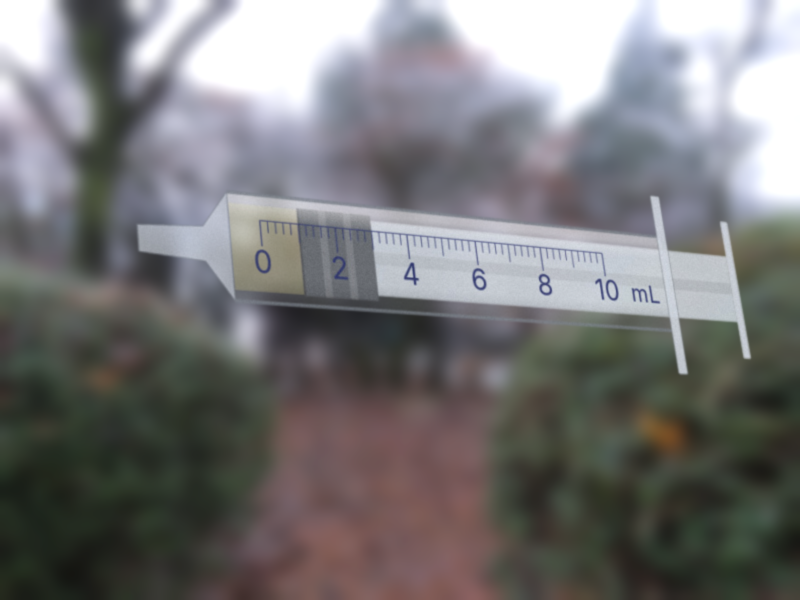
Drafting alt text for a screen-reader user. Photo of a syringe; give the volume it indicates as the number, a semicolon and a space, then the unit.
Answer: 1; mL
